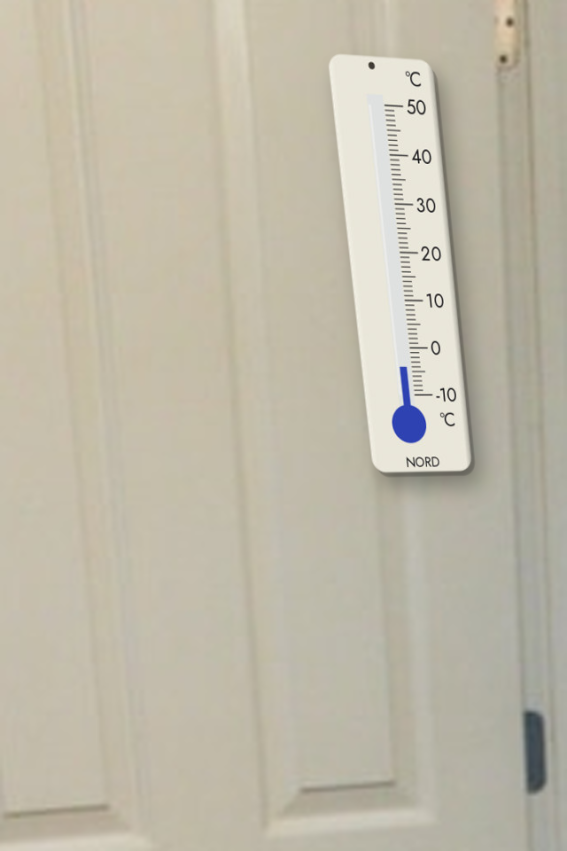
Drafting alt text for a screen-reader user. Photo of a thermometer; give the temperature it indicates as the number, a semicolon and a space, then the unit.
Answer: -4; °C
